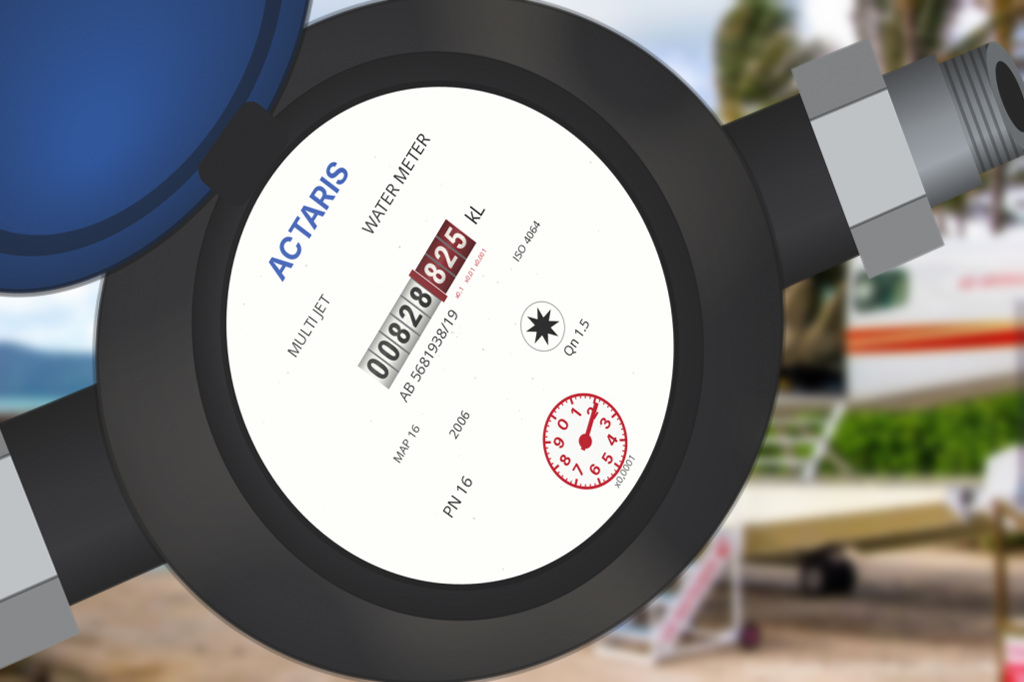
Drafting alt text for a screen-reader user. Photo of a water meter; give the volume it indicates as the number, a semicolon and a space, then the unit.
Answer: 828.8252; kL
